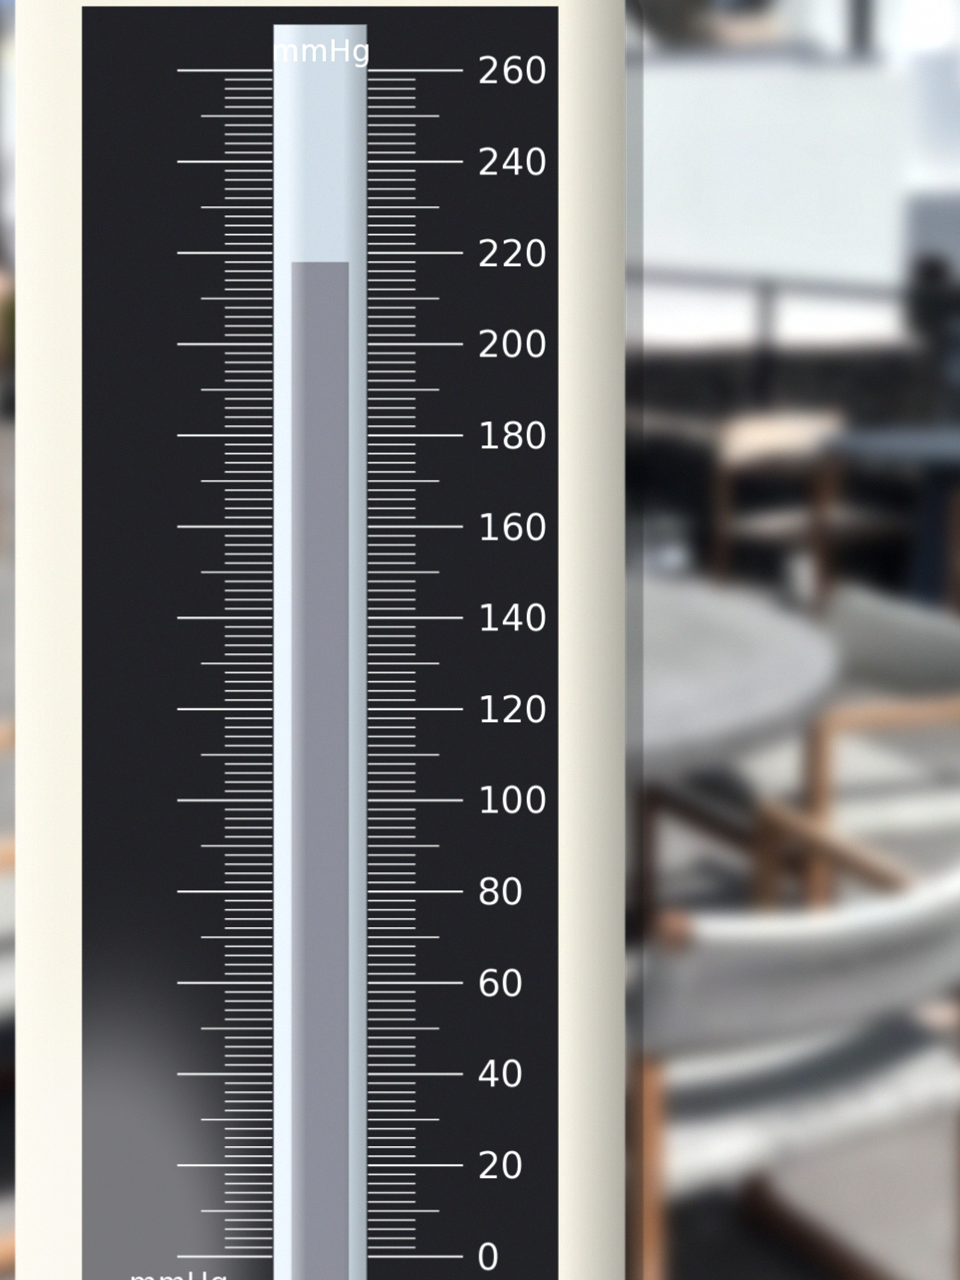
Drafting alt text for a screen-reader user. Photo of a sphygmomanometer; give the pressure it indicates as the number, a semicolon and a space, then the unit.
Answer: 218; mmHg
